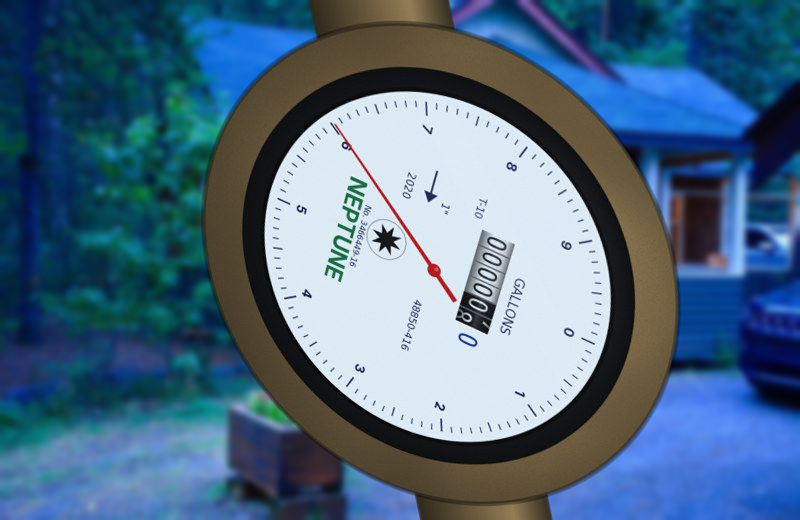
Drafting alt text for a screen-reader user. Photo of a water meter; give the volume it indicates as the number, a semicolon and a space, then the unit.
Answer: 76.0; gal
